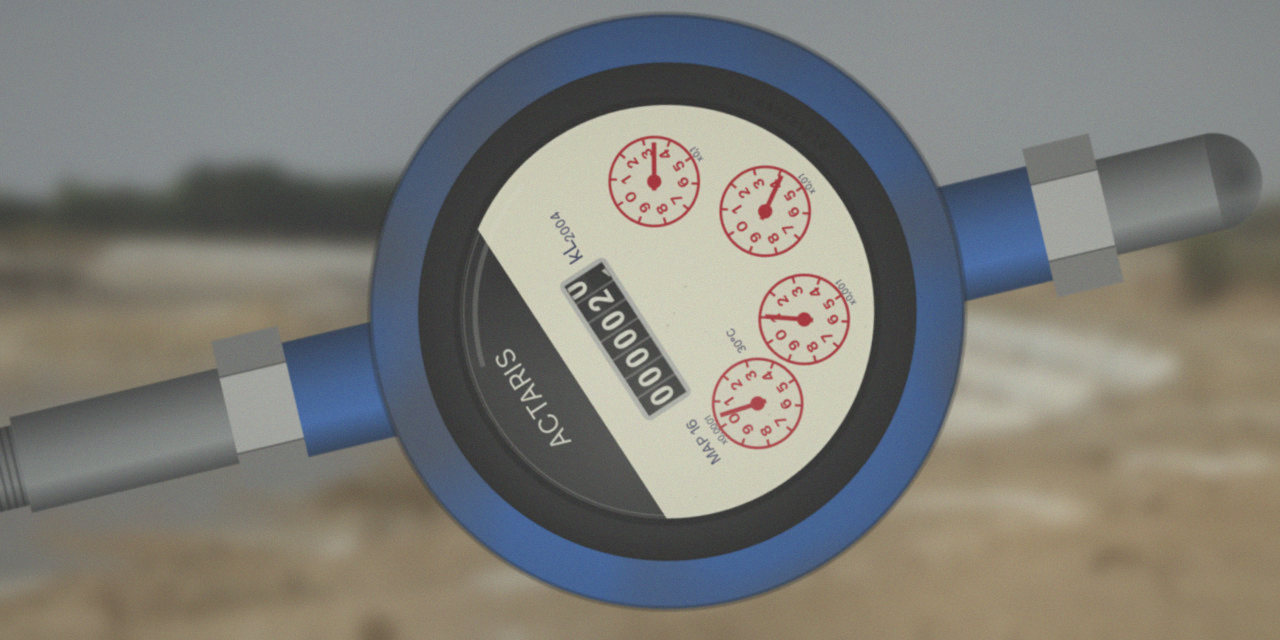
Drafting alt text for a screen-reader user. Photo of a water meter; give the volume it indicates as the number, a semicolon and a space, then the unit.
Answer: 20.3410; kL
